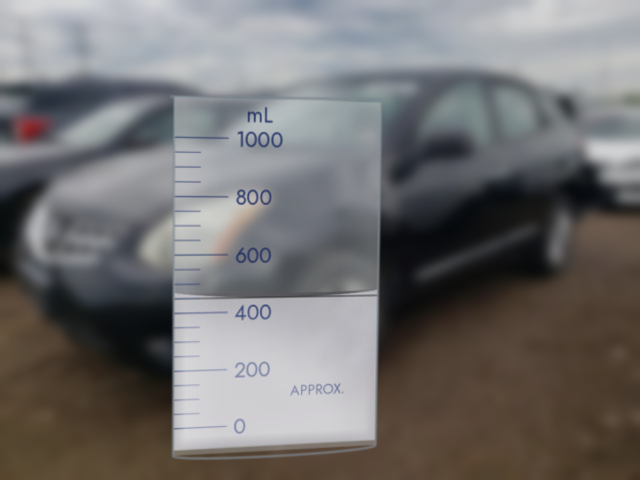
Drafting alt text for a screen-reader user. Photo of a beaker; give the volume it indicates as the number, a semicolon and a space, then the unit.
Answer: 450; mL
